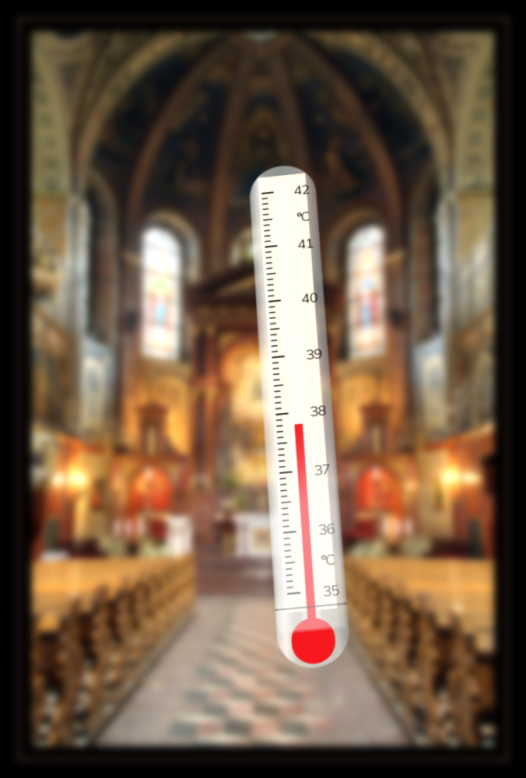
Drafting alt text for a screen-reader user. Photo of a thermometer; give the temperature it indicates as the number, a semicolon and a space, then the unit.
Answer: 37.8; °C
